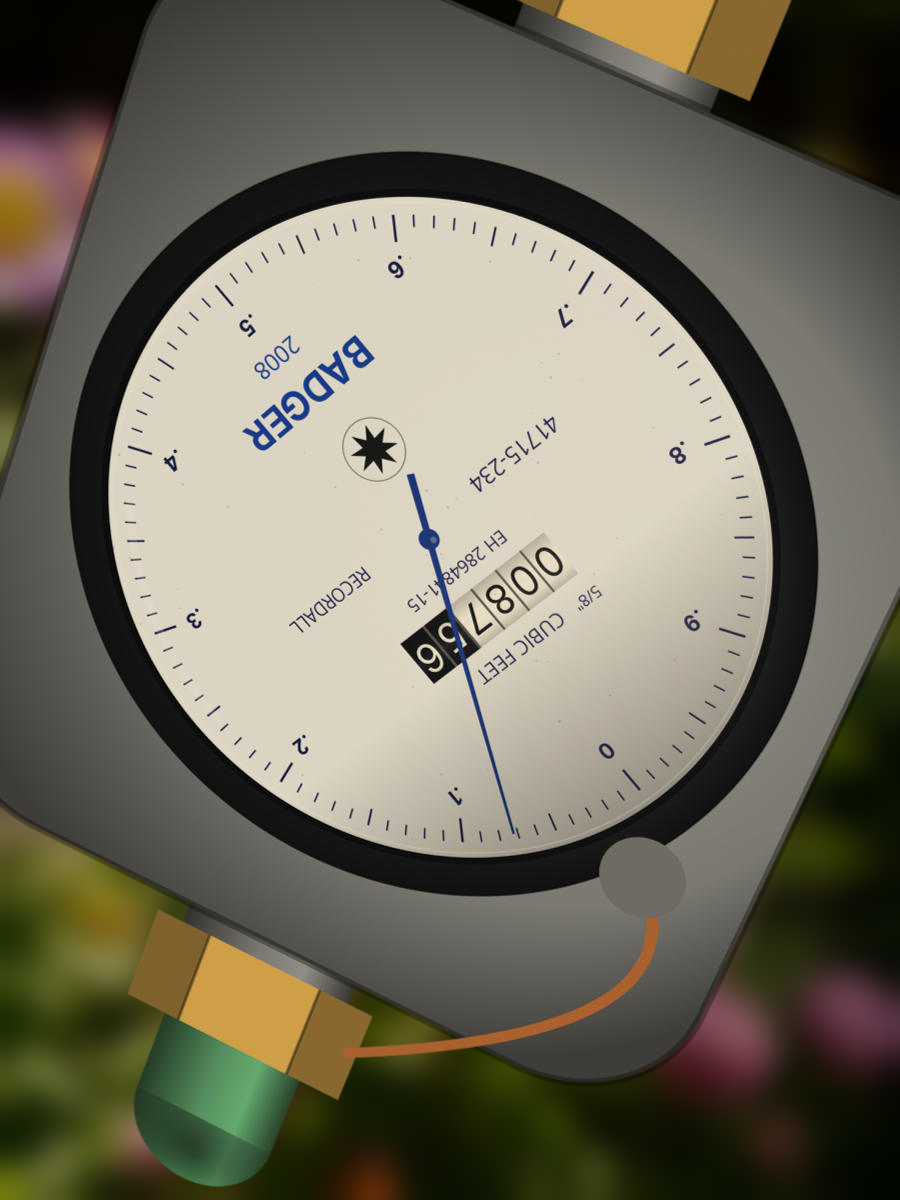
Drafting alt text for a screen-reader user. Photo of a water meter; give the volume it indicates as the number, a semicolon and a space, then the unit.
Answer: 8756.07; ft³
